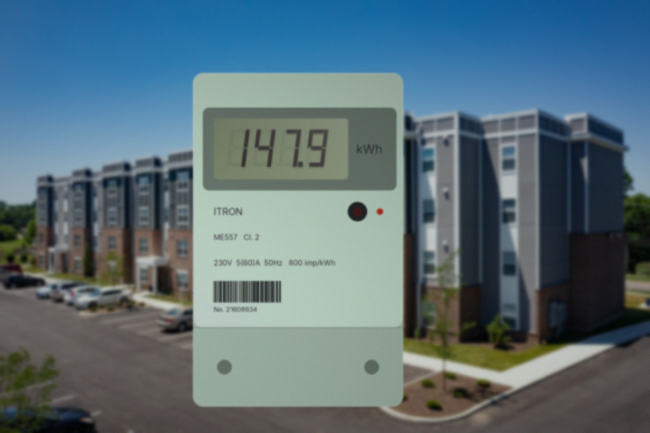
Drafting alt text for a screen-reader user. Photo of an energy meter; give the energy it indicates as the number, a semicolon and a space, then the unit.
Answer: 147.9; kWh
